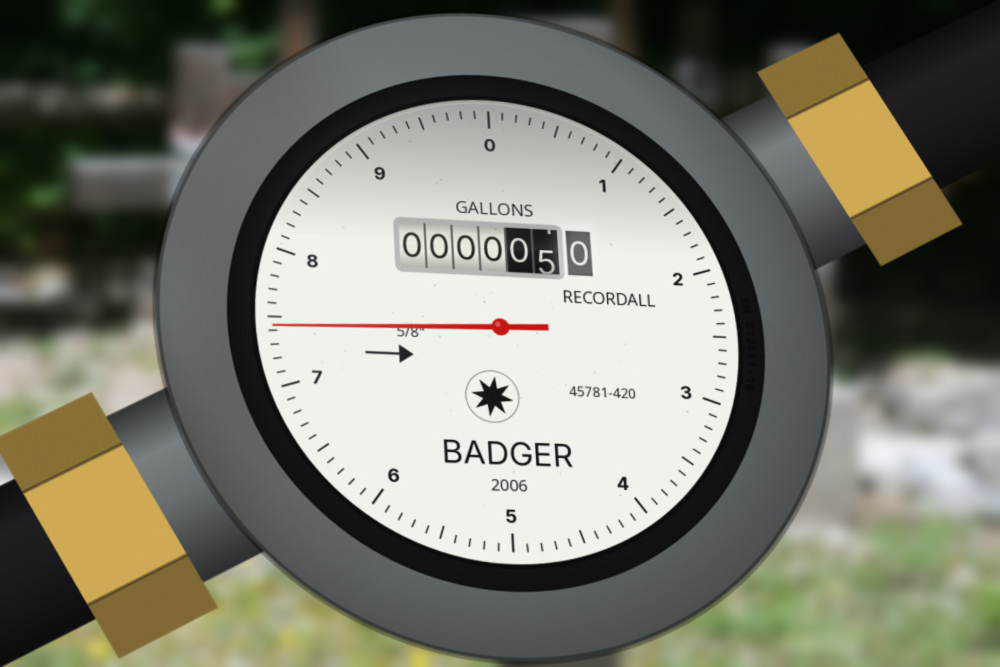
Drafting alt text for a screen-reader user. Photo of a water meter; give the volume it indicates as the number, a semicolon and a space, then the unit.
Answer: 47.4; gal
